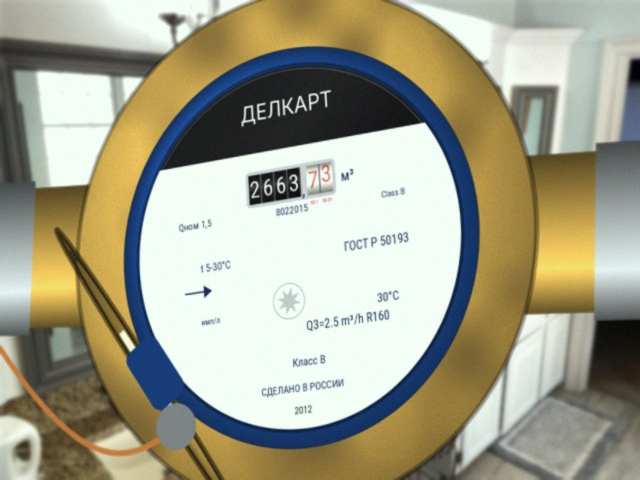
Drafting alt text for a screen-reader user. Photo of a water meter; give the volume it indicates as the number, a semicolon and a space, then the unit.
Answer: 2663.73; m³
